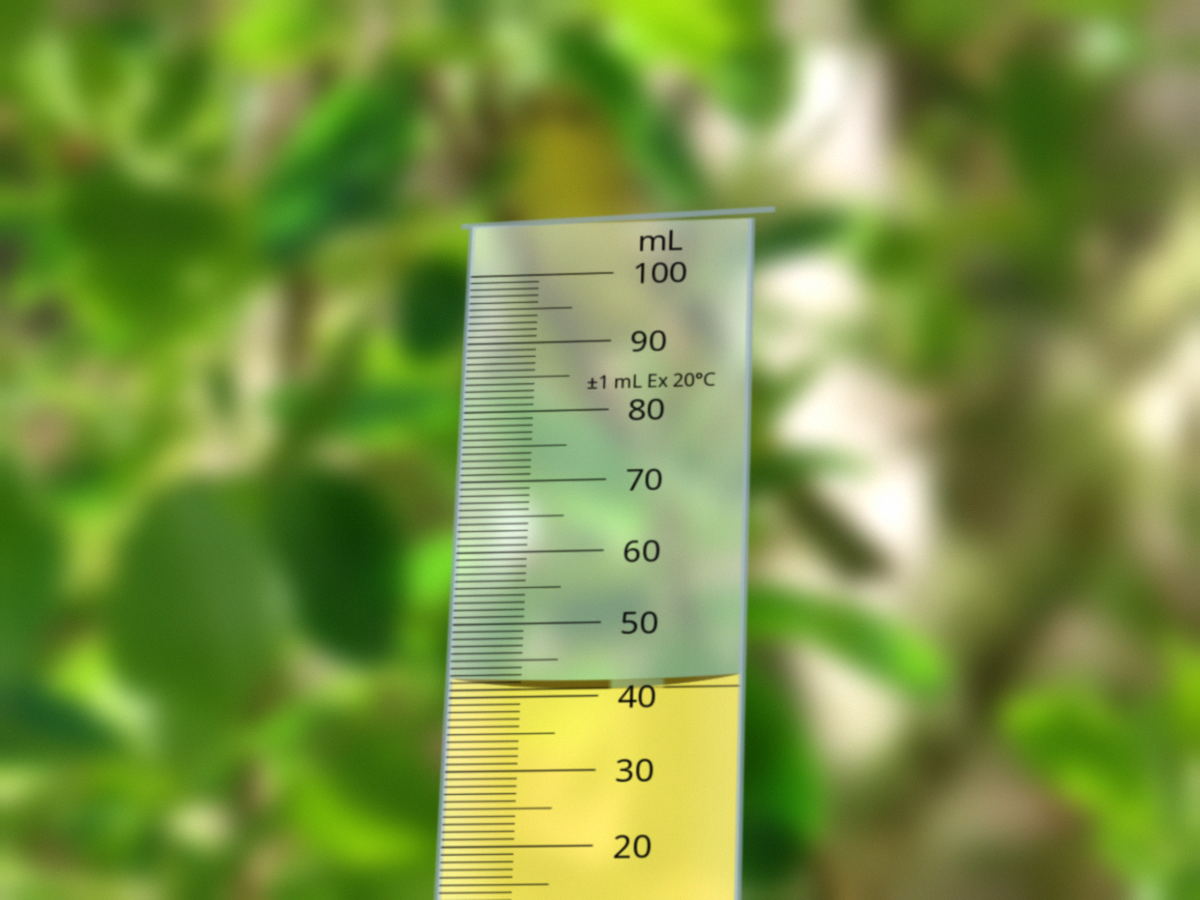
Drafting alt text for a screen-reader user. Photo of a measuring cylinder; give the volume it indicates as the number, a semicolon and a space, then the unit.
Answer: 41; mL
